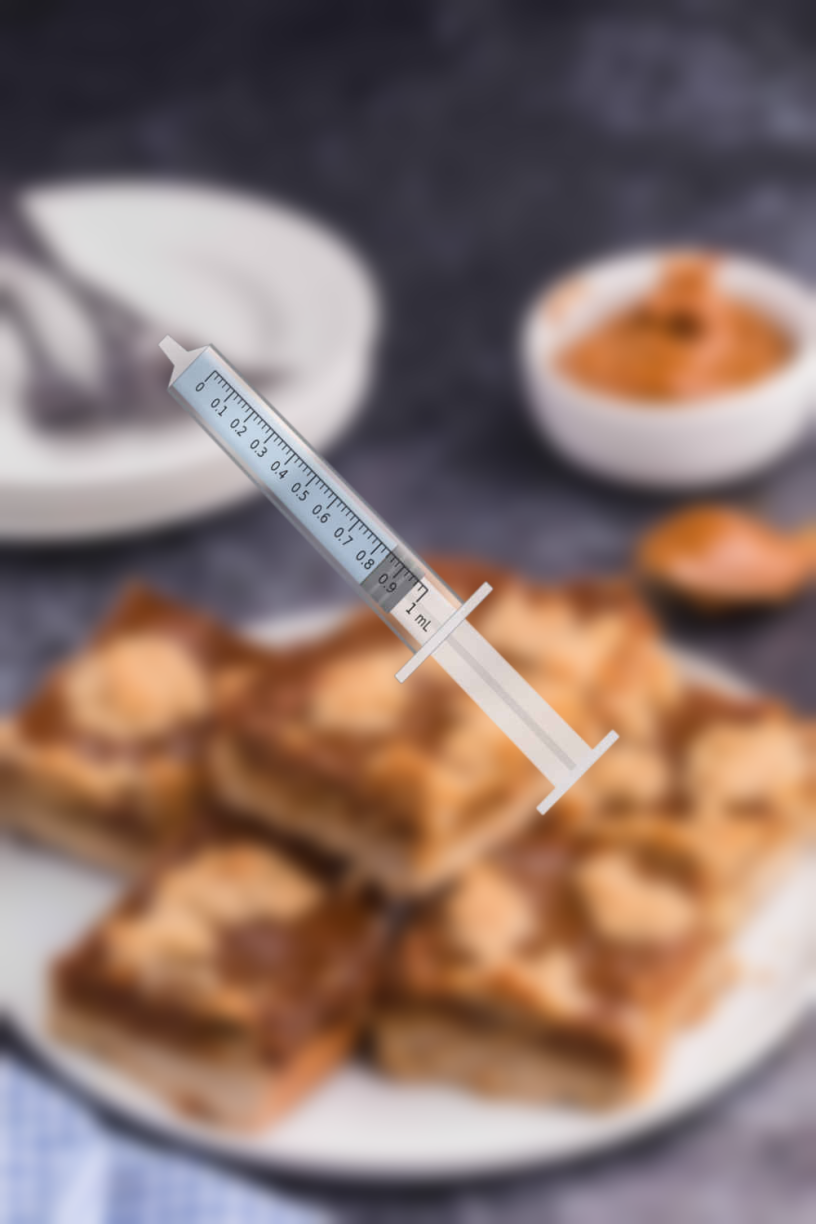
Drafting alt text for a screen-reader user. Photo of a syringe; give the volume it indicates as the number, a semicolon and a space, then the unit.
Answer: 0.84; mL
